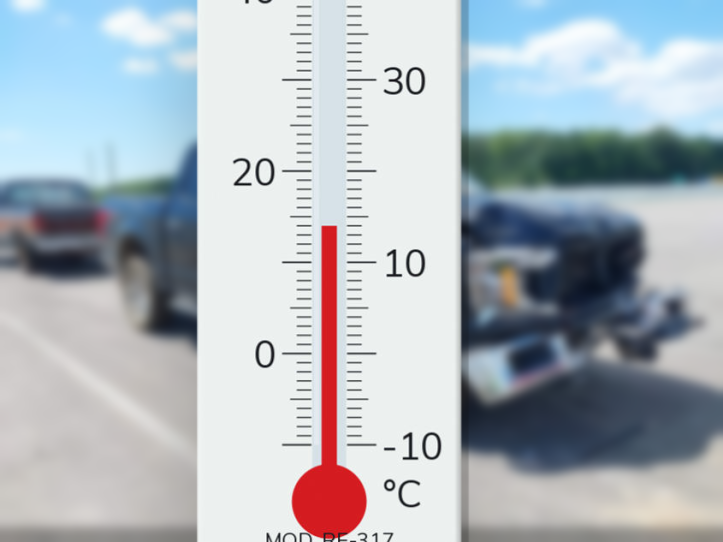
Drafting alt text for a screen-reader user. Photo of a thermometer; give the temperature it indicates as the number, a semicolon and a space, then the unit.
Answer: 14; °C
